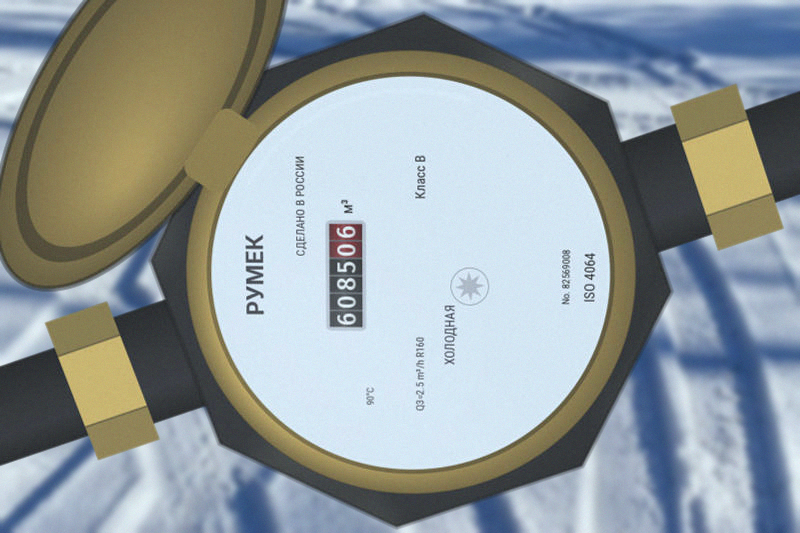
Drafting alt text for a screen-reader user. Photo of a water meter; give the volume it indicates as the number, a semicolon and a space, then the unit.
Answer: 6085.06; m³
